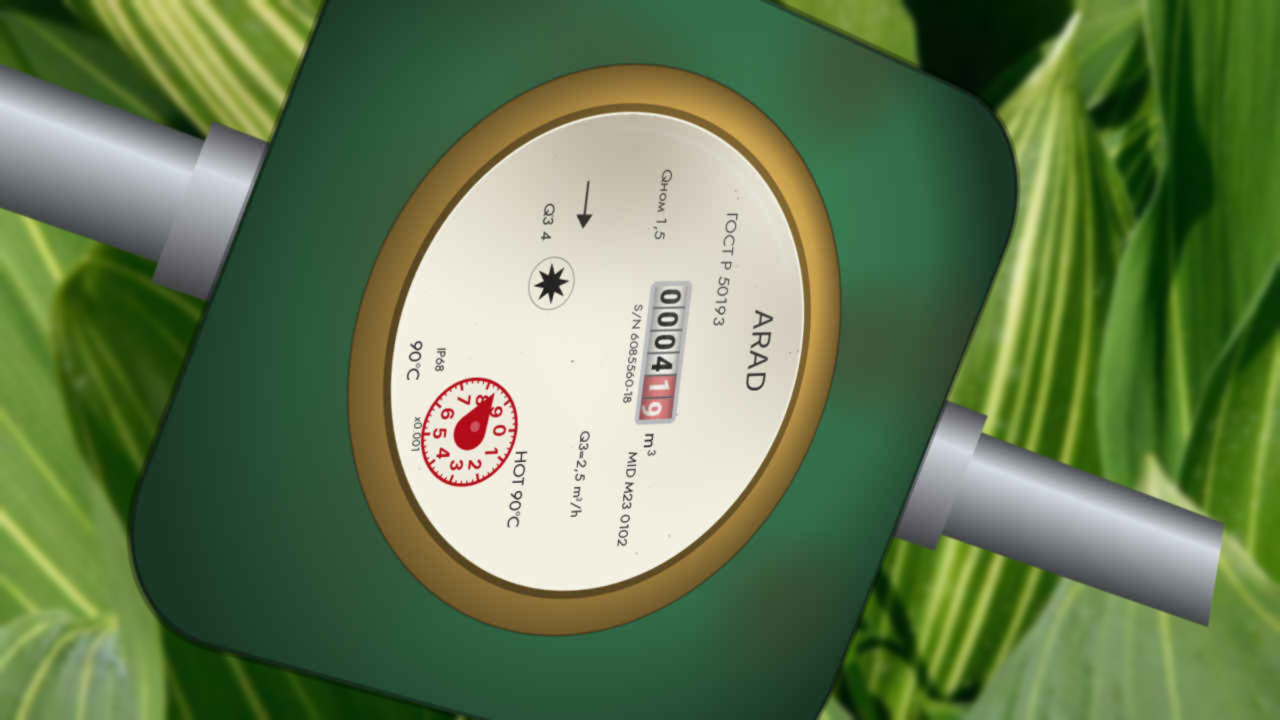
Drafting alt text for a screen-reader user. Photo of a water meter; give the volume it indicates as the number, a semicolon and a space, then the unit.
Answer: 4.188; m³
